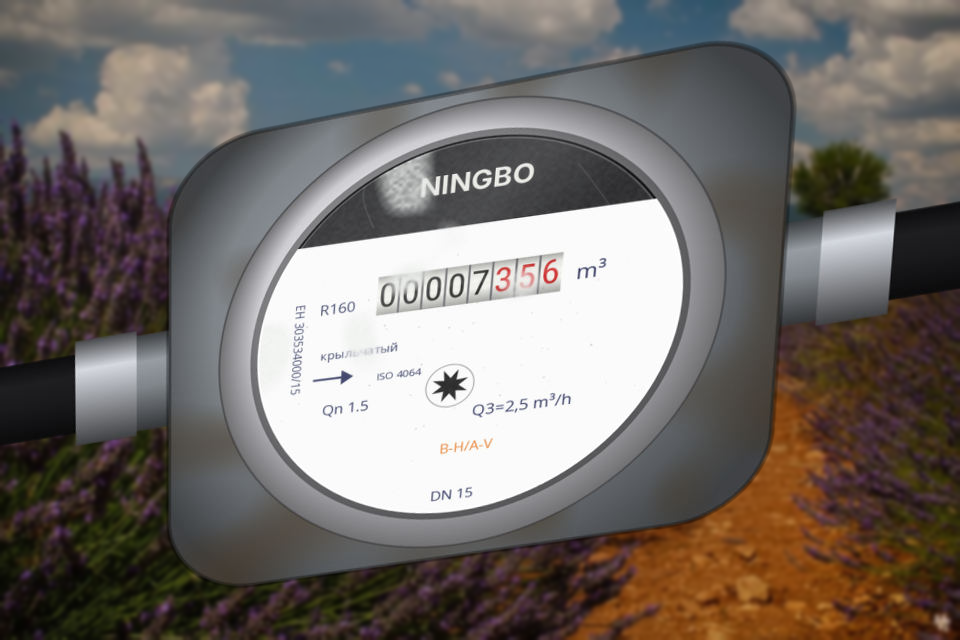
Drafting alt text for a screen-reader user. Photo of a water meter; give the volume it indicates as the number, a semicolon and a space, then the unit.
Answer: 7.356; m³
